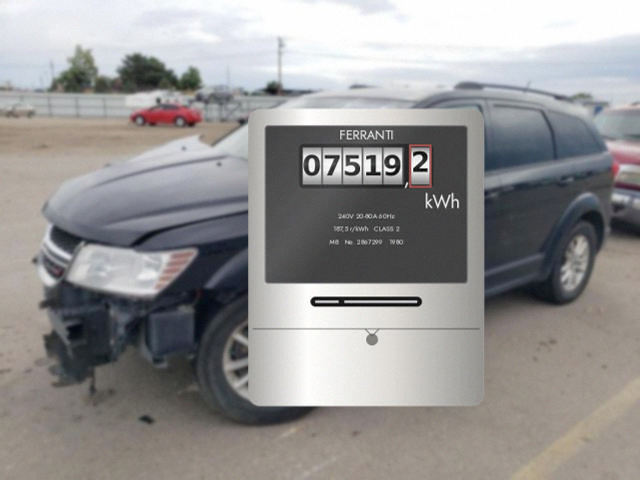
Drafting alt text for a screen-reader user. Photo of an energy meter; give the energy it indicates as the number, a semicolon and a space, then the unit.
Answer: 7519.2; kWh
